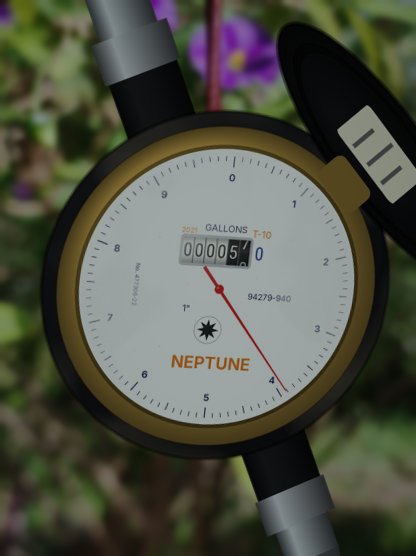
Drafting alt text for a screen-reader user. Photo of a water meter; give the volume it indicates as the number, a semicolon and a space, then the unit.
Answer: 573.9; gal
